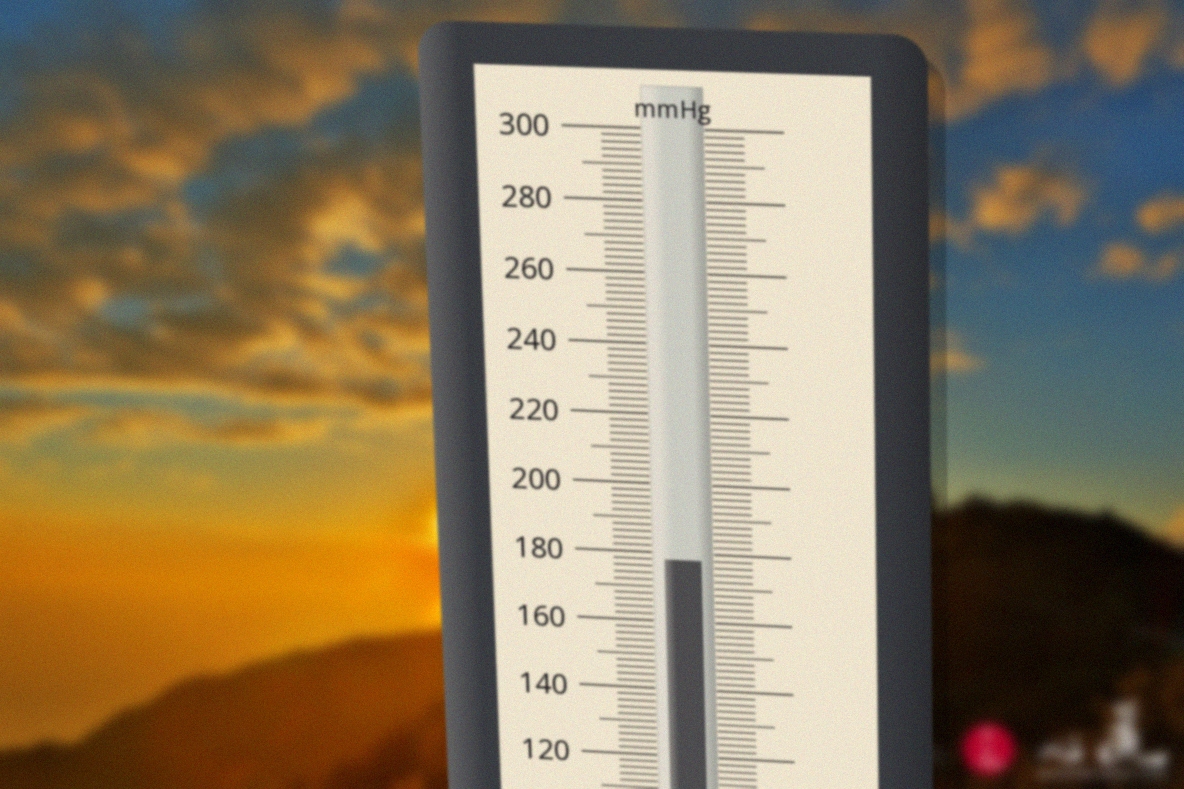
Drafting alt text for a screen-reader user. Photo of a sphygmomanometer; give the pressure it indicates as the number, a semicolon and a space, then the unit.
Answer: 178; mmHg
